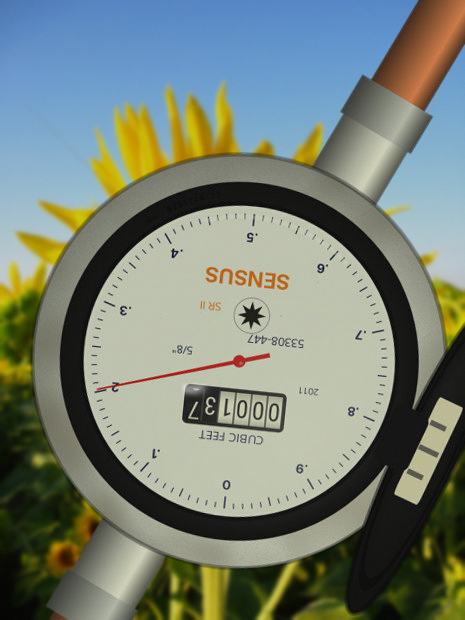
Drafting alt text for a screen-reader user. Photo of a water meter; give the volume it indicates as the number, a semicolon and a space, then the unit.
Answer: 137.20; ft³
